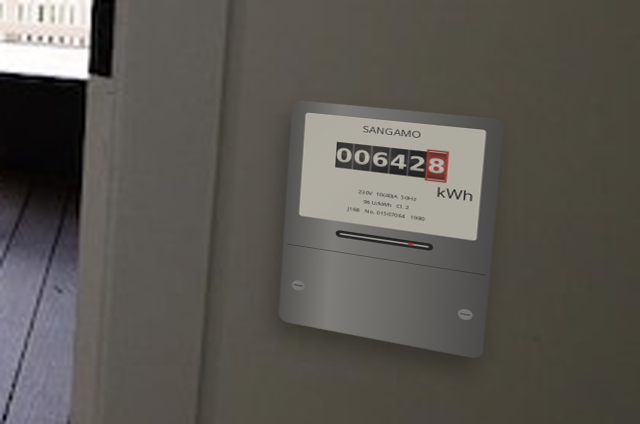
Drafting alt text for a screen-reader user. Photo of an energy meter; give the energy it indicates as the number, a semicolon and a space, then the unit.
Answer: 642.8; kWh
